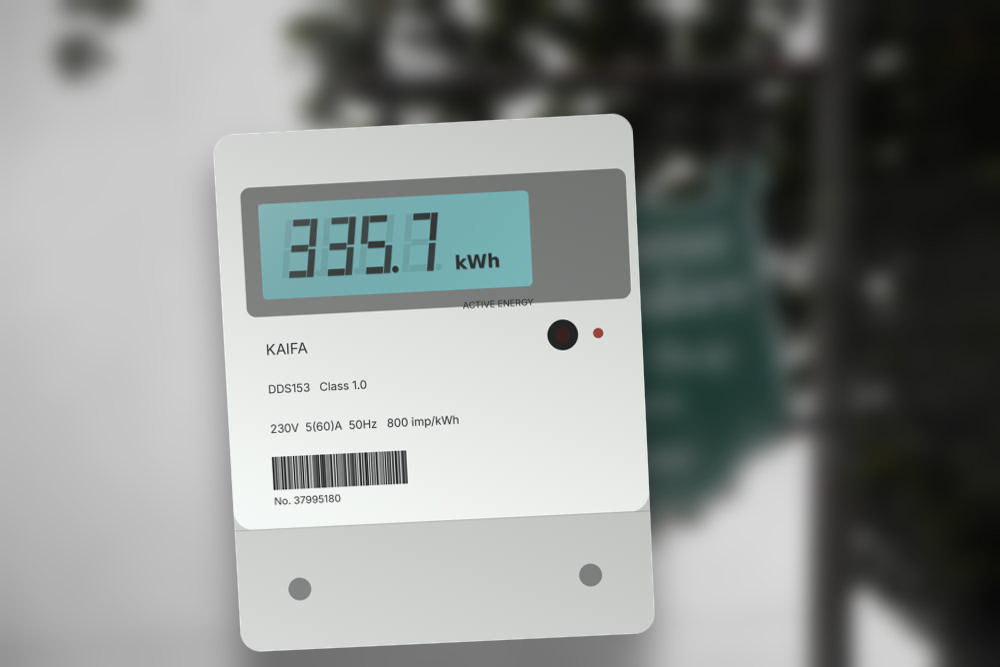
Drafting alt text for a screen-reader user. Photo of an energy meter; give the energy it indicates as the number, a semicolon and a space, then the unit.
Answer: 335.7; kWh
